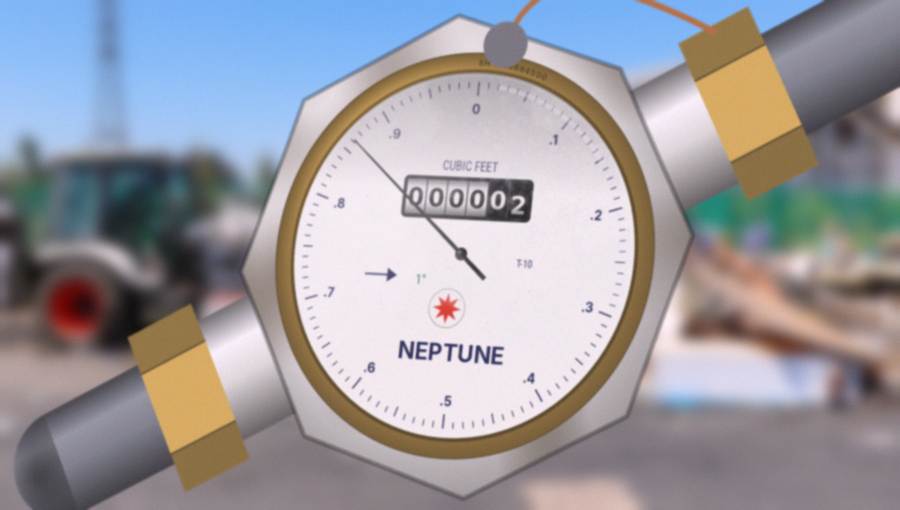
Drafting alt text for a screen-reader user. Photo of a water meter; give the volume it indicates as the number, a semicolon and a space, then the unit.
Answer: 1.86; ft³
